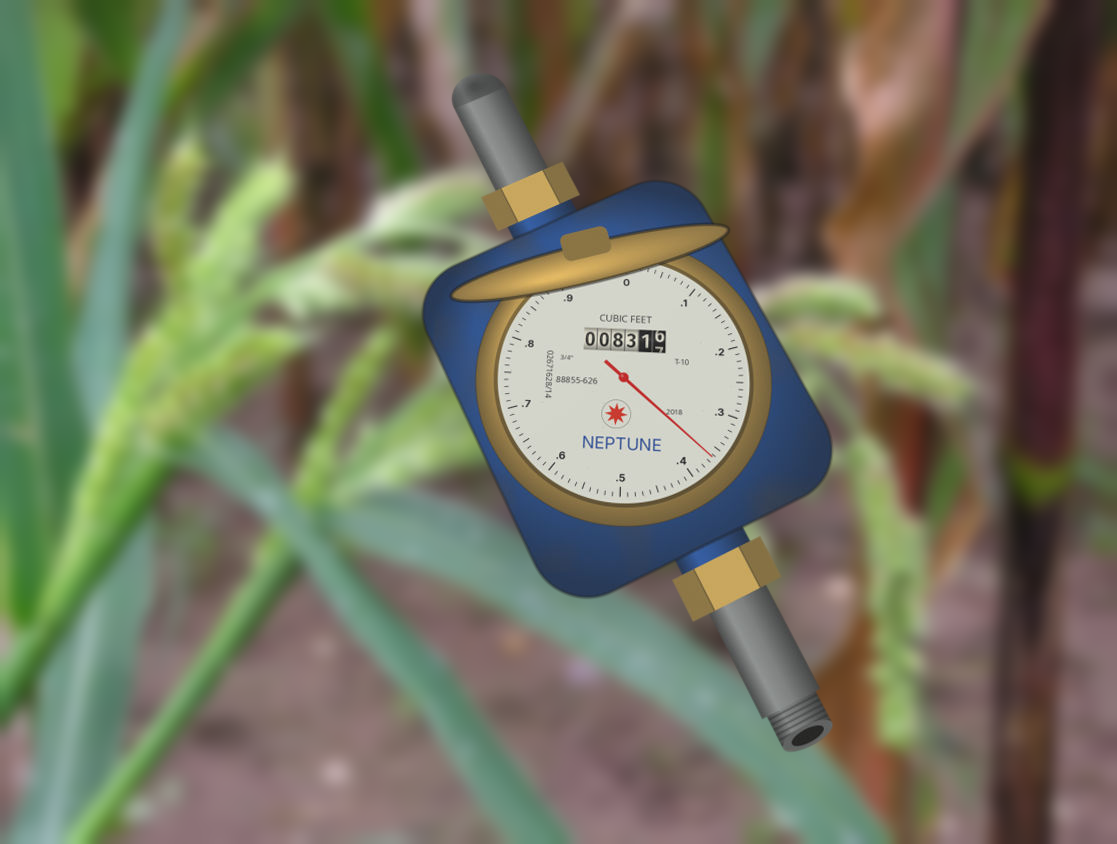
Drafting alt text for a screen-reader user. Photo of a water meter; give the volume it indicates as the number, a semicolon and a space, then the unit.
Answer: 8316.36; ft³
